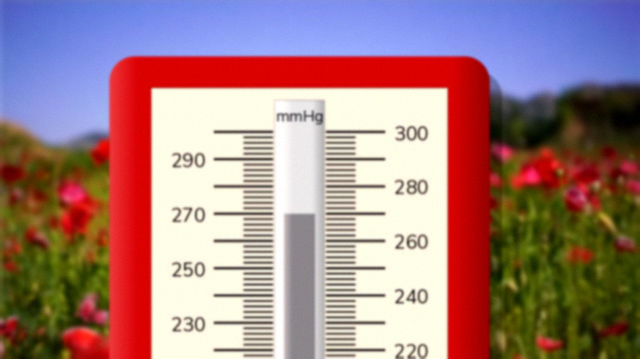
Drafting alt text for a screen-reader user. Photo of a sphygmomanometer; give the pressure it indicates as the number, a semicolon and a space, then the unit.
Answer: 270; mmHg
